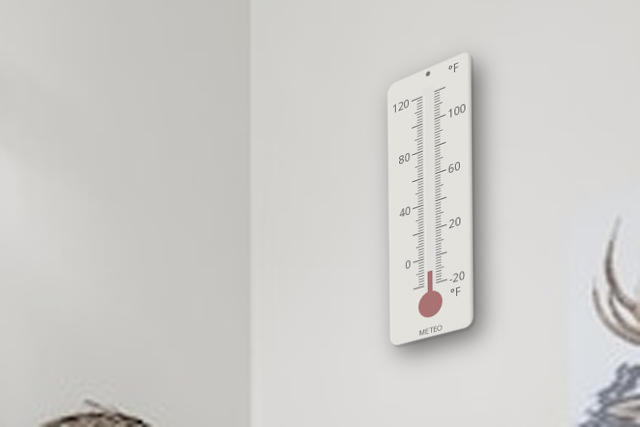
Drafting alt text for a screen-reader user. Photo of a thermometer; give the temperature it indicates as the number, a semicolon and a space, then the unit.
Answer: -10; °F
